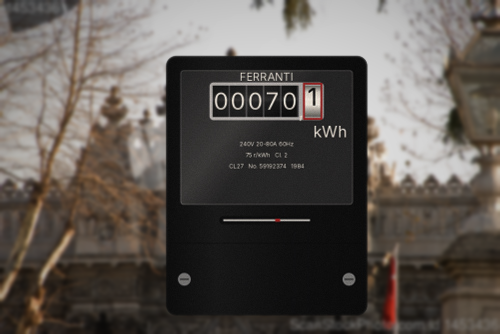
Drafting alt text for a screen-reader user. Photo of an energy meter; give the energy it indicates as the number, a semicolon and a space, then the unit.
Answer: 70.1; kWh
